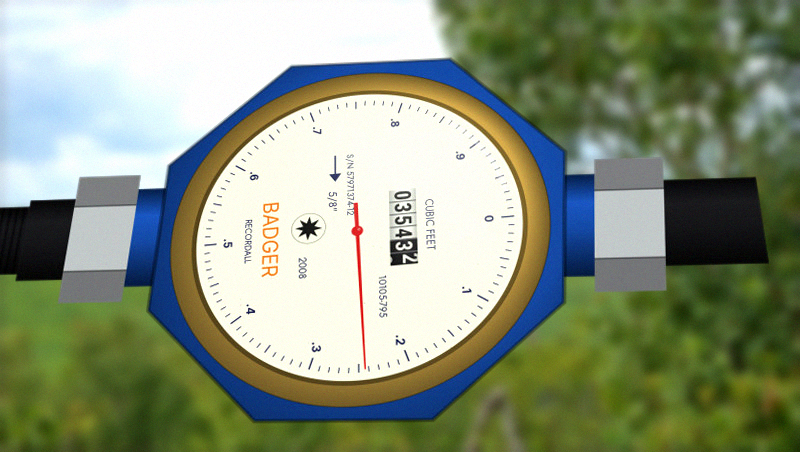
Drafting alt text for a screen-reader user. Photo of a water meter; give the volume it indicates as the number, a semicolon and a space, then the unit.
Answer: 35432.24; ft³
